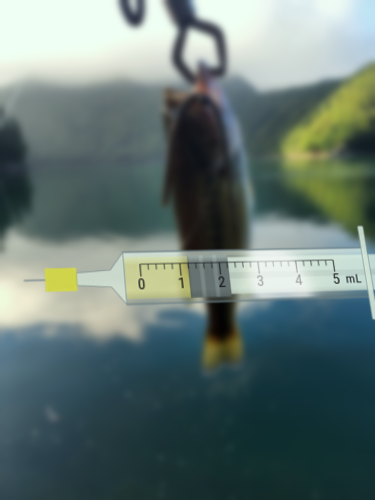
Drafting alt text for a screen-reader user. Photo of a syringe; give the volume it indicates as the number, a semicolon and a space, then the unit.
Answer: 1.2; mL
